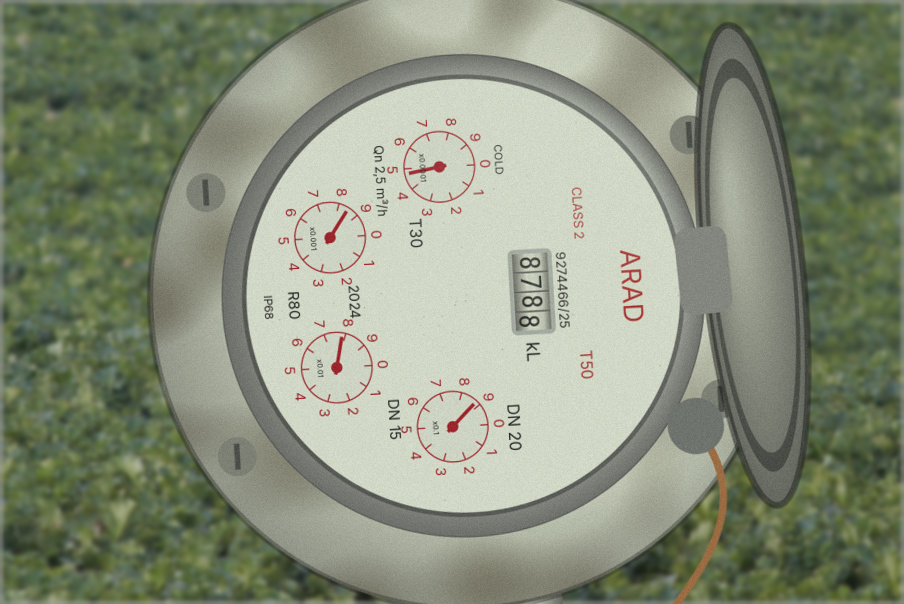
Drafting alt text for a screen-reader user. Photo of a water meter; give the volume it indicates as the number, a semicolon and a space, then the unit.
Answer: 8787.8784; kL
